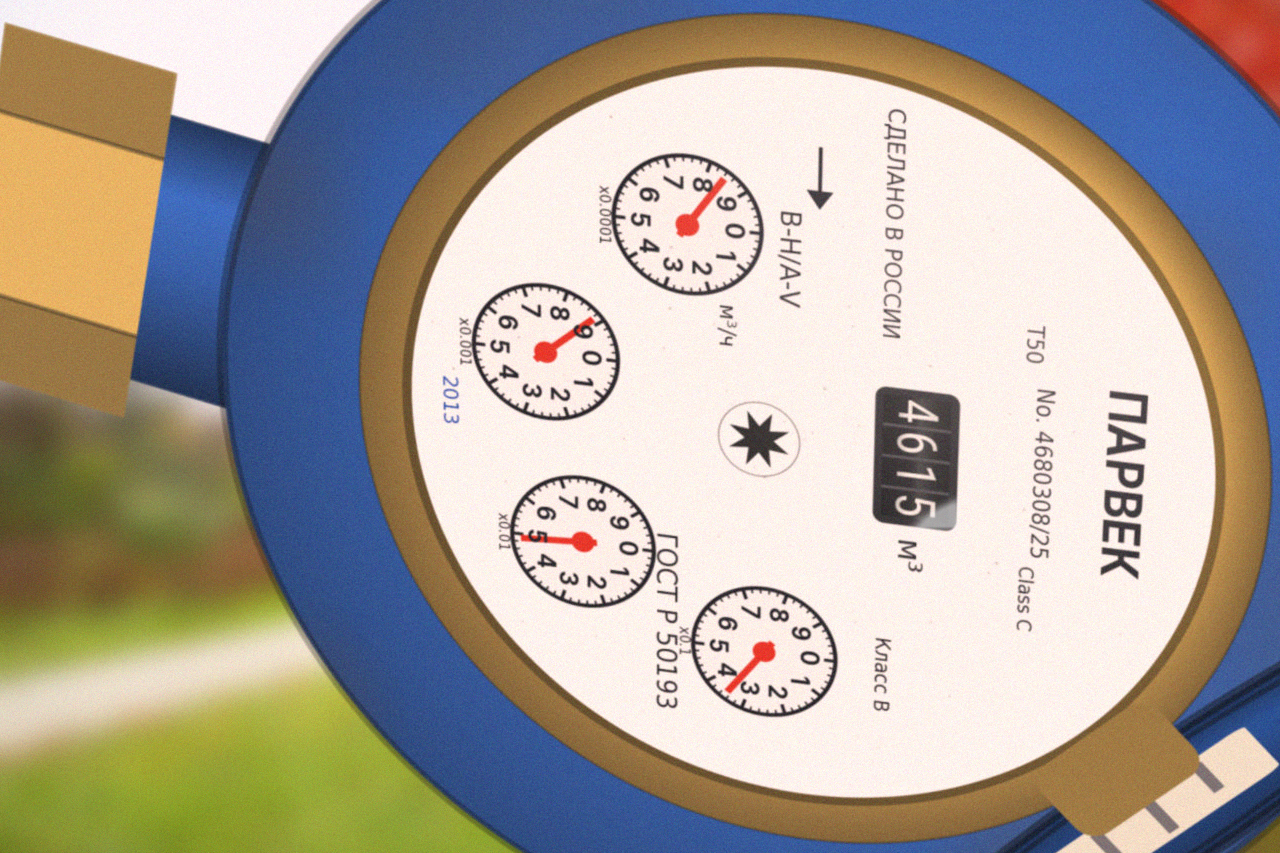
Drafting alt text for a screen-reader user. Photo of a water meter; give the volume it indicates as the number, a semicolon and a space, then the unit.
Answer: 4615.3488; m³
